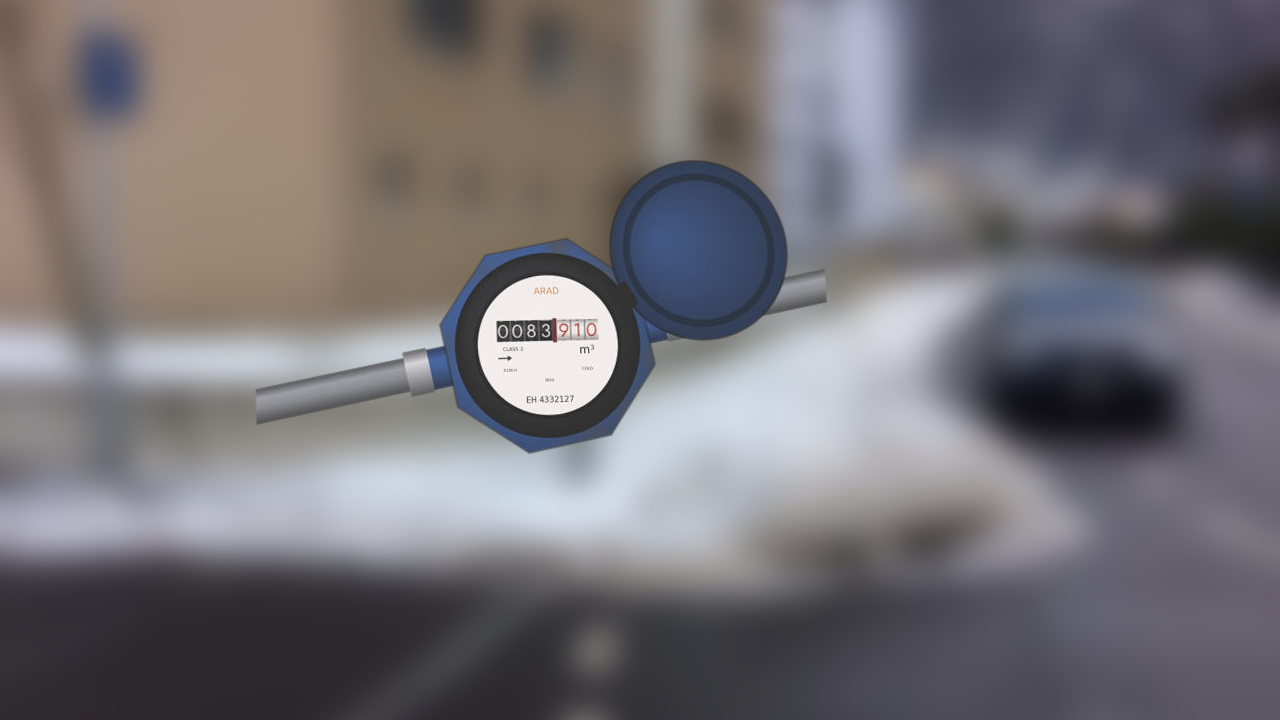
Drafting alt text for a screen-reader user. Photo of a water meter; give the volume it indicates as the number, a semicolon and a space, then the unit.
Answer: 83.910; m³
